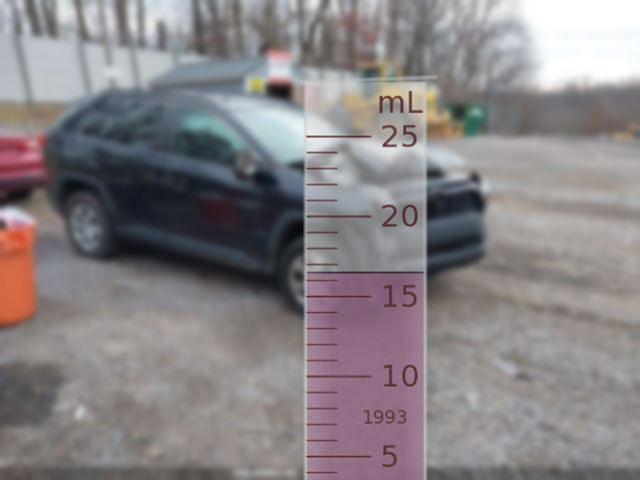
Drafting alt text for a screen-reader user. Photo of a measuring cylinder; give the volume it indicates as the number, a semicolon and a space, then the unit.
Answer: 16.5; mL
